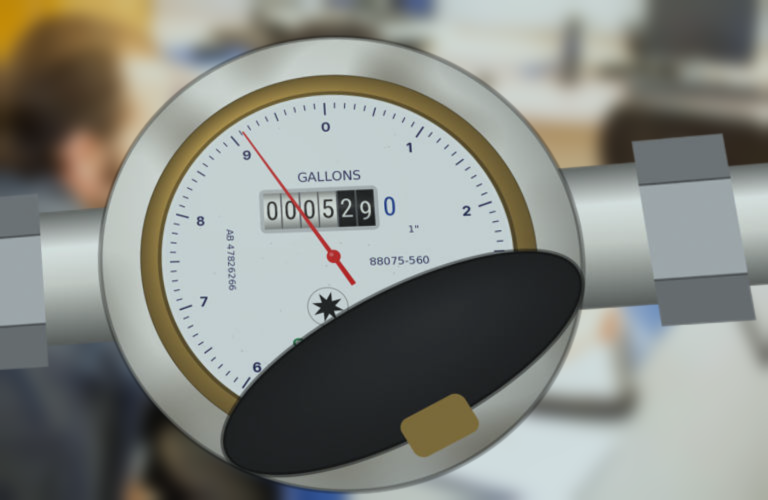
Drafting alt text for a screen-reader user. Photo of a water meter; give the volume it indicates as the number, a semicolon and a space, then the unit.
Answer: 5289.1; gal
